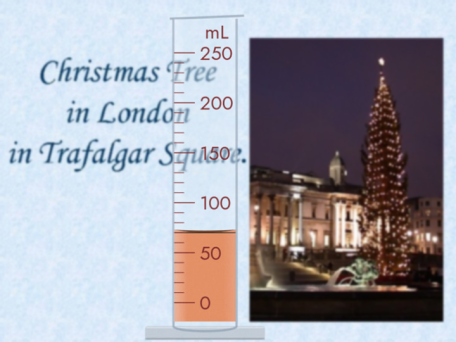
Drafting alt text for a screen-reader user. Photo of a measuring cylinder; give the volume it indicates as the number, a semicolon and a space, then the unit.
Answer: 70; mL
